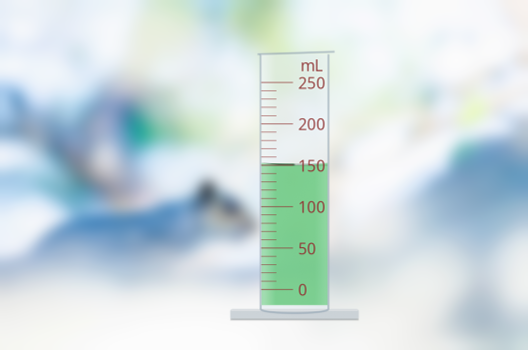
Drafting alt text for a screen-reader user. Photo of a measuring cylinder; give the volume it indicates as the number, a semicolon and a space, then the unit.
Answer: 150; mL
